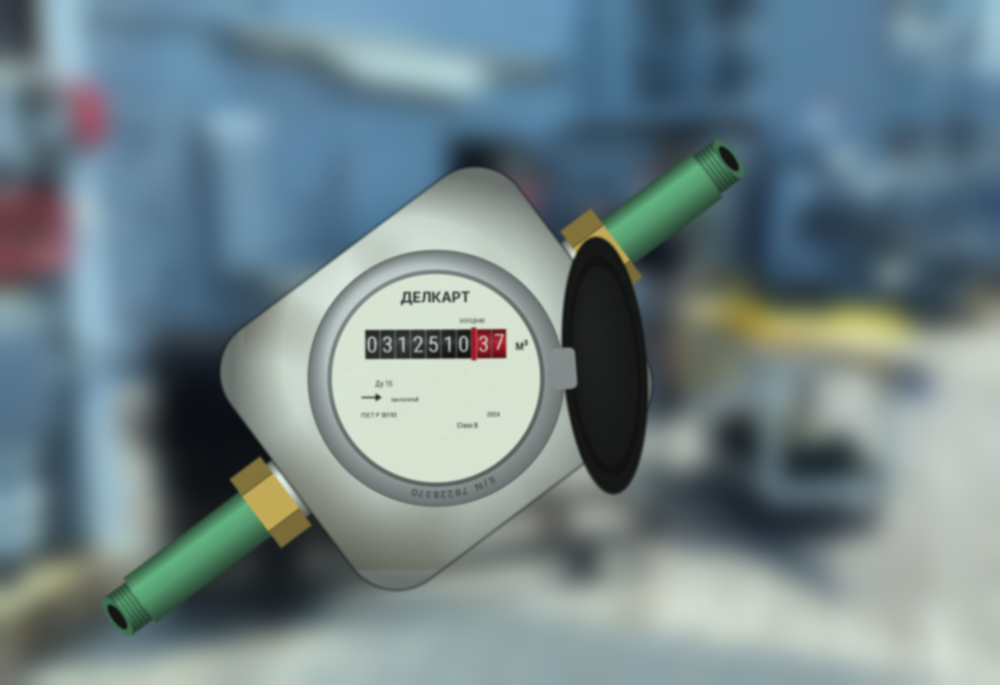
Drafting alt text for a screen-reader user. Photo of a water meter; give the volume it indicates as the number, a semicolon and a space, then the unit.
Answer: 312510.37; m³
